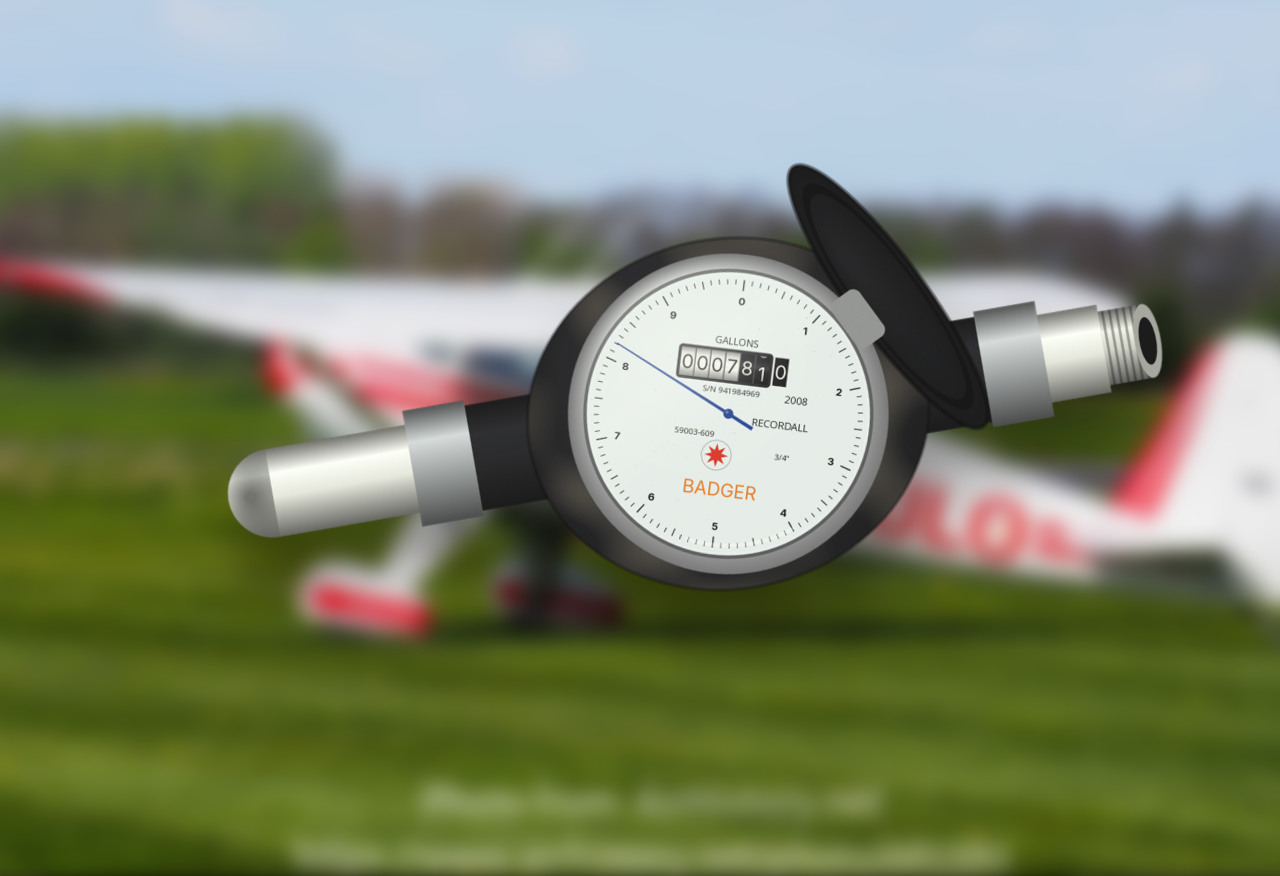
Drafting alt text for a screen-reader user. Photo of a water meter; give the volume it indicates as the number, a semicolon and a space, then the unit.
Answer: 7808.2; gal
